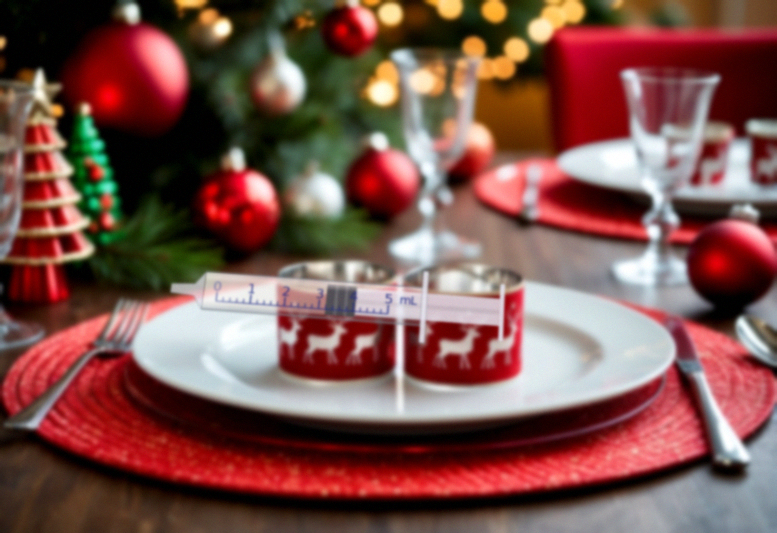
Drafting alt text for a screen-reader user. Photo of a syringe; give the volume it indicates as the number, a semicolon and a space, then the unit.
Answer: 3.2; mL
